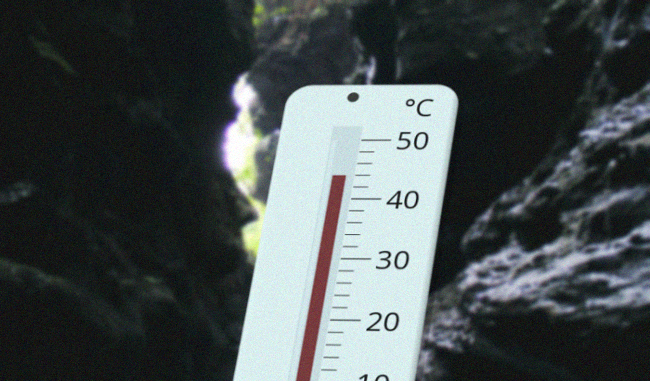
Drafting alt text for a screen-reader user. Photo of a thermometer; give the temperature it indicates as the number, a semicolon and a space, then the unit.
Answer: 44; °C
